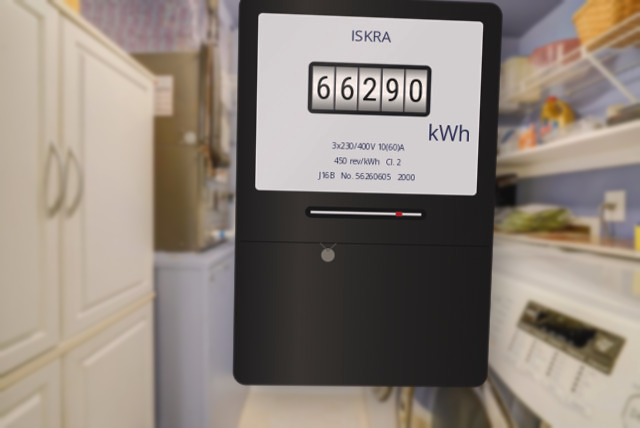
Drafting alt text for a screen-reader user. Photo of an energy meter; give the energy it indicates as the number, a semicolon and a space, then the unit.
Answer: 66290; kWh
